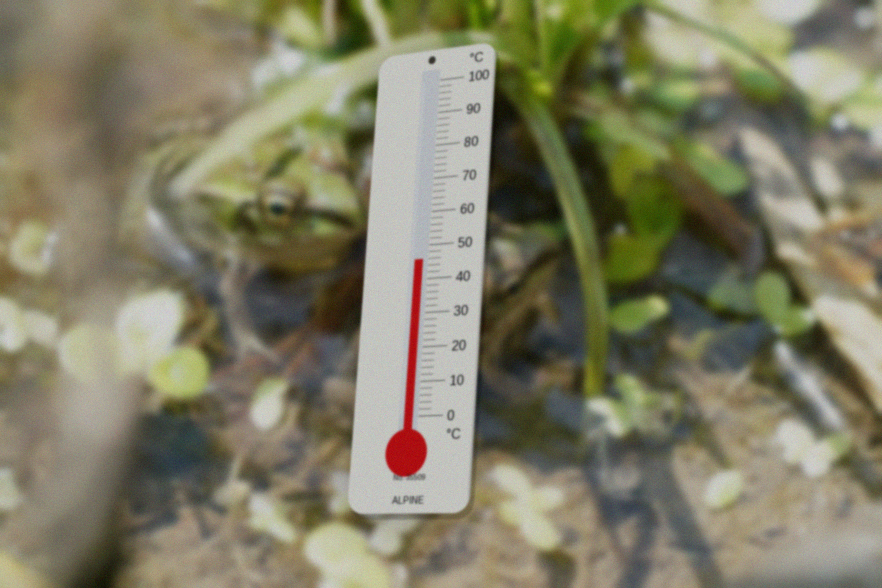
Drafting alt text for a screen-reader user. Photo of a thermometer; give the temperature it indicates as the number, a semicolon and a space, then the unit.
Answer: 46; °C
